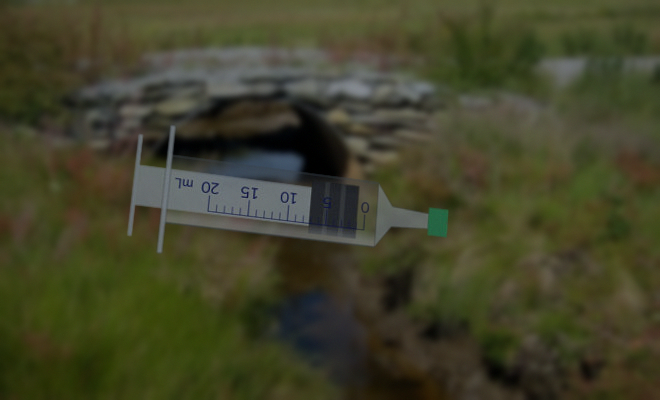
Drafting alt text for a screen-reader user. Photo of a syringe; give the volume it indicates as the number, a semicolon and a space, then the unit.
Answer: 1; mL
